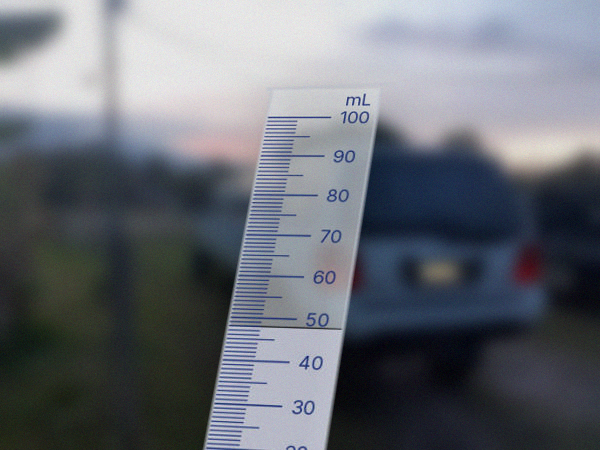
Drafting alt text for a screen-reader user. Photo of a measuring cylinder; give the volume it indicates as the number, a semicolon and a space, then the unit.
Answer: 48; mL
